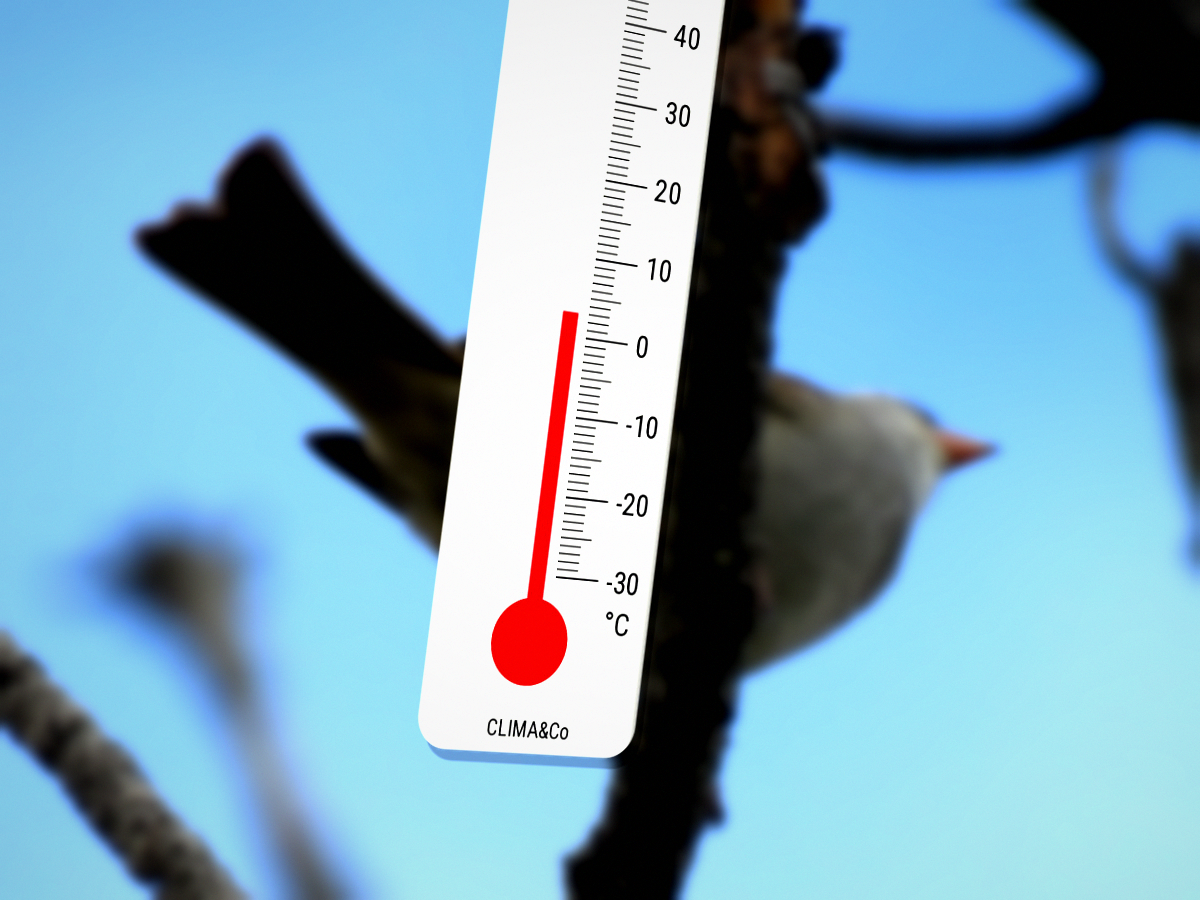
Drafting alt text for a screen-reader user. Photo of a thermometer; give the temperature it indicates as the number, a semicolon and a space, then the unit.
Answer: 3; °C
